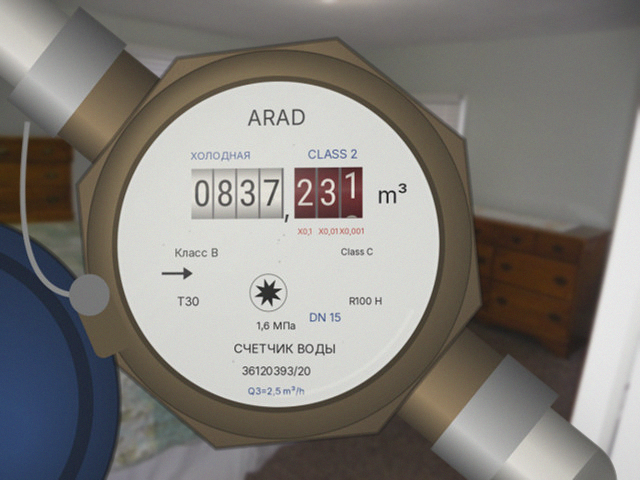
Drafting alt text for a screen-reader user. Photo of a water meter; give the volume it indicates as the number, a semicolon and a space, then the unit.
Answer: 837.231; m³
